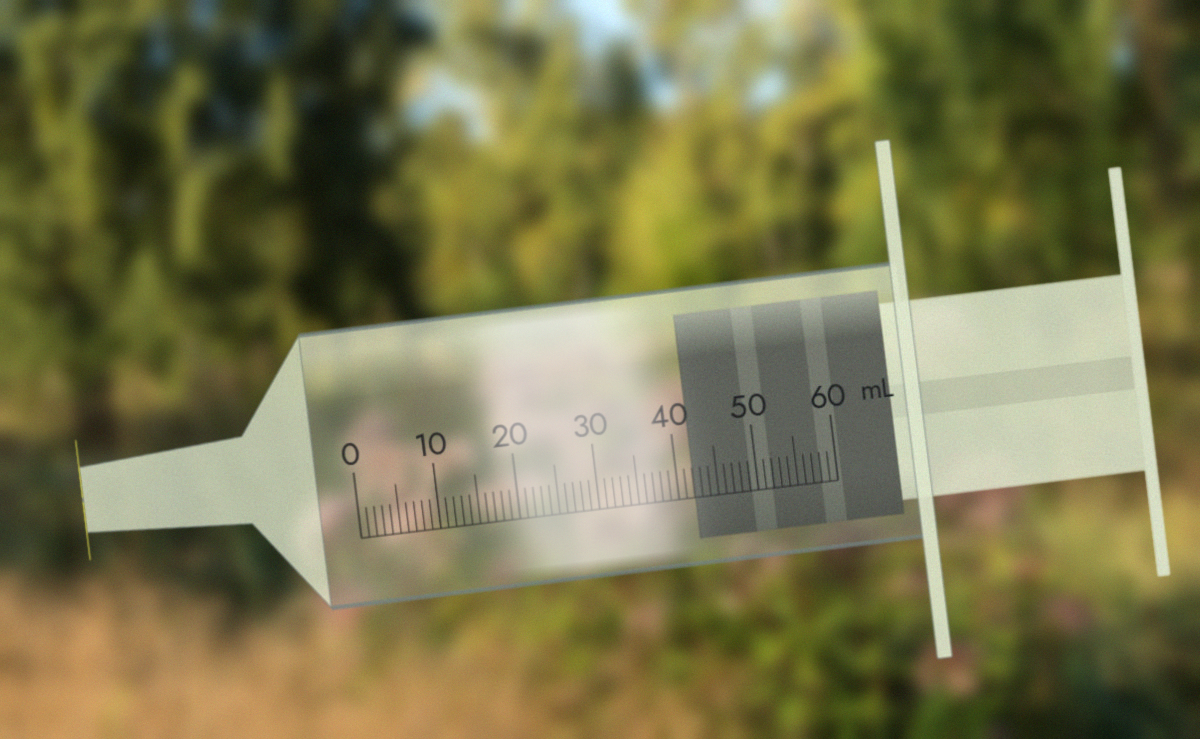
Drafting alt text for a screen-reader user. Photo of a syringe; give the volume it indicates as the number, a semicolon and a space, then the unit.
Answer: 42; mL
